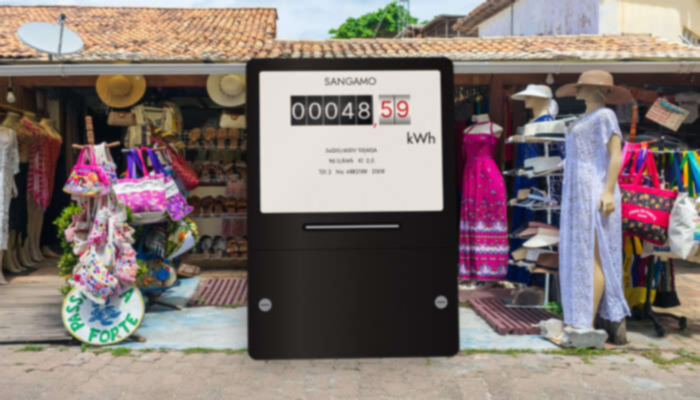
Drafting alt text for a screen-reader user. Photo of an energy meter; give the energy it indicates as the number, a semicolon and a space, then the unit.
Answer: 48.59; kWh
